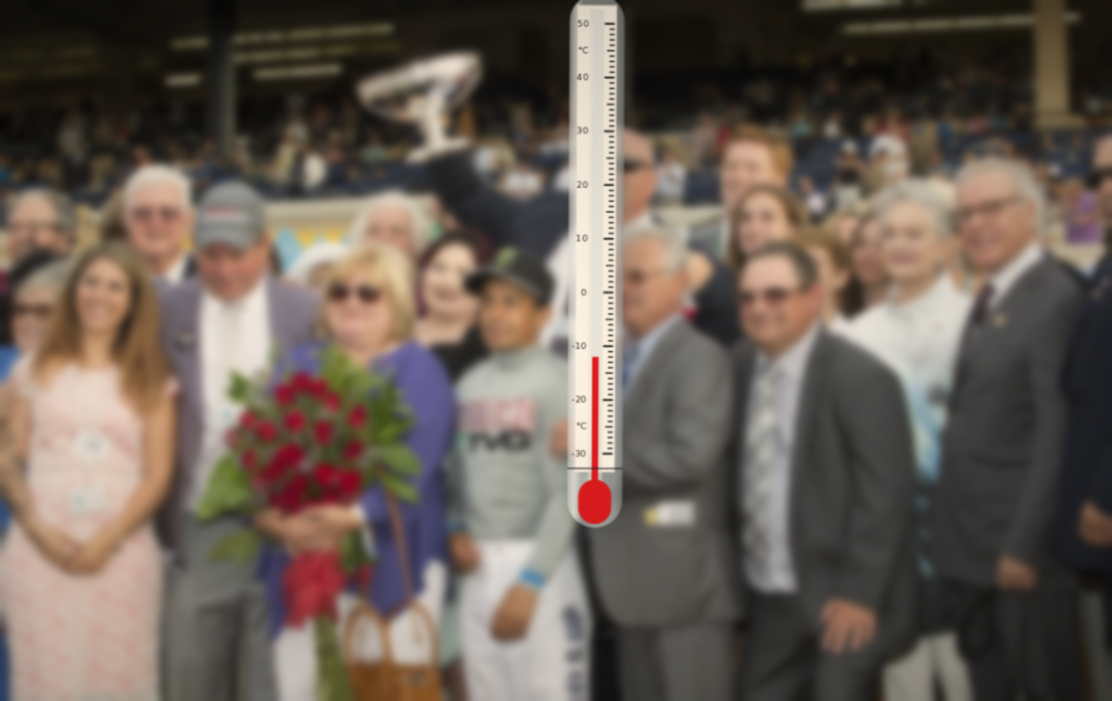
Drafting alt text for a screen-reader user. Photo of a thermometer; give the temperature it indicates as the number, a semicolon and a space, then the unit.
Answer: -12; °C
